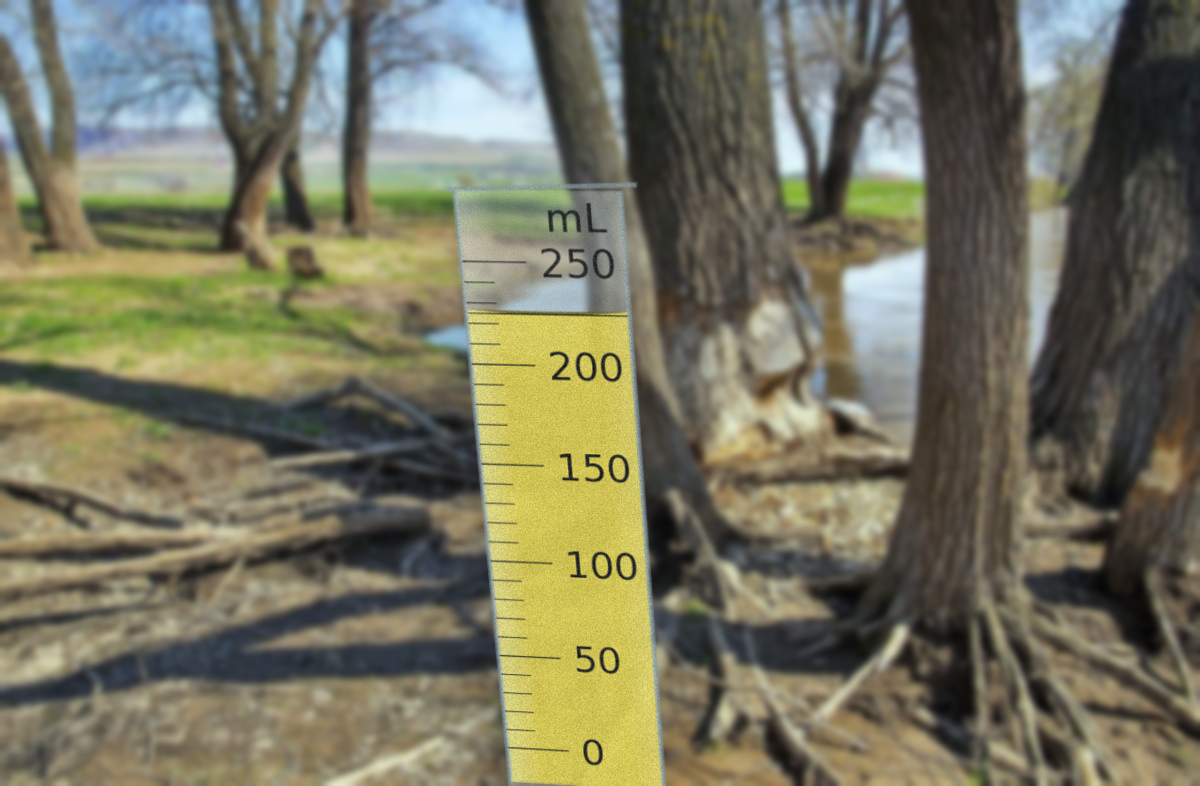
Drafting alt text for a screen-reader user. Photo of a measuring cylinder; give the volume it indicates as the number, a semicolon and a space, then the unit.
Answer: 225; mL
